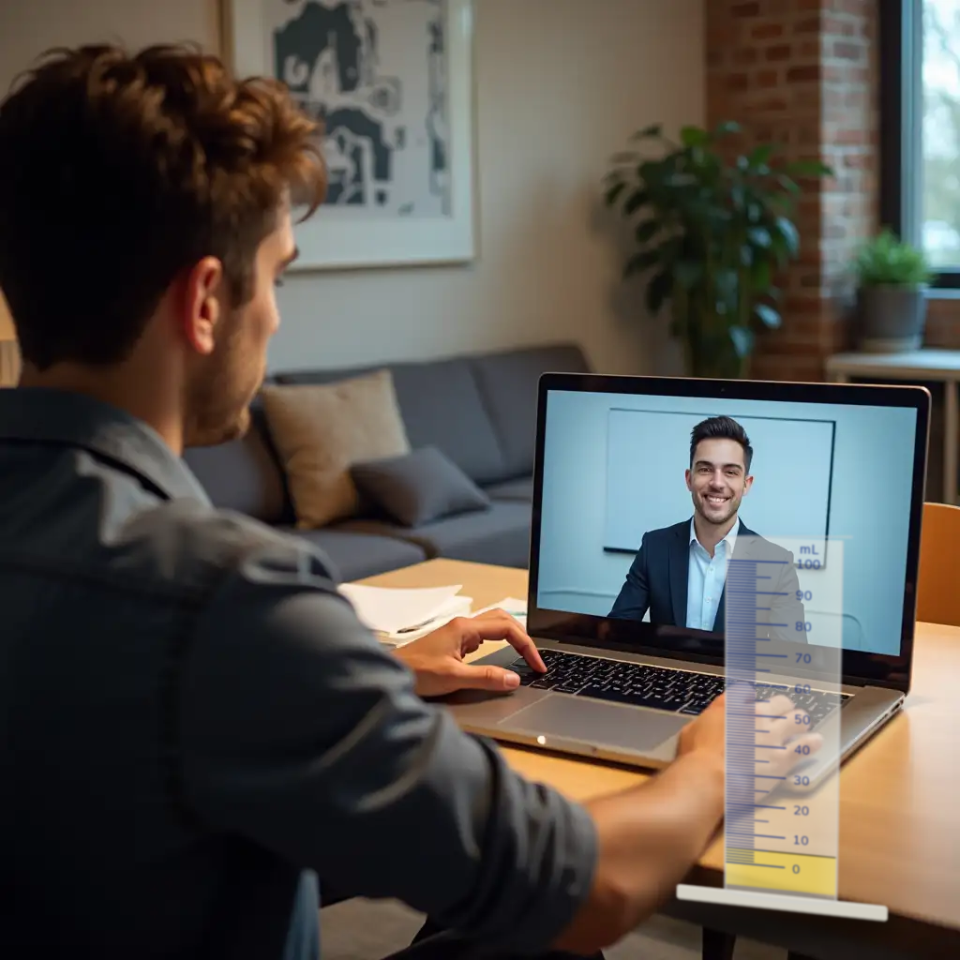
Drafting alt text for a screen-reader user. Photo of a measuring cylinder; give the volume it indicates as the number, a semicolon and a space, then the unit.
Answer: 5; mL
